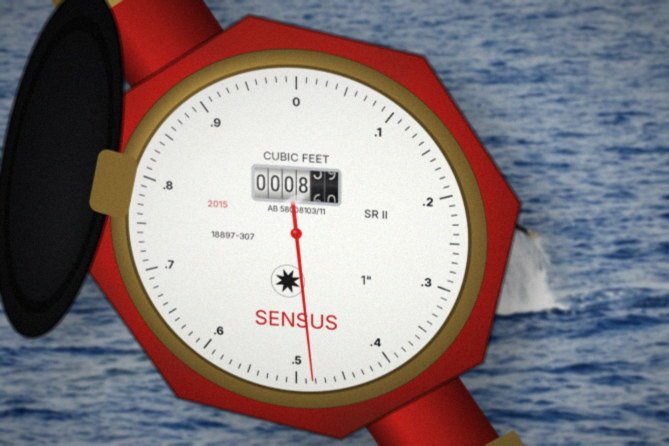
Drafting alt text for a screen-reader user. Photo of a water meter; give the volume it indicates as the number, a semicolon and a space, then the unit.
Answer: 859.48; ft³
